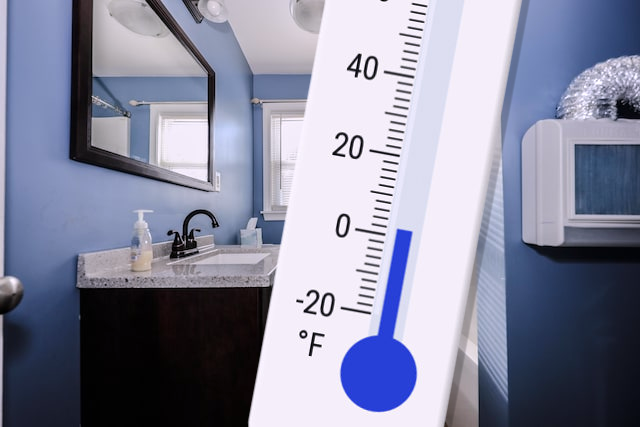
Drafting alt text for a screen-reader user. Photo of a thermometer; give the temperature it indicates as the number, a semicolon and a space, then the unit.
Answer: 2; °F
